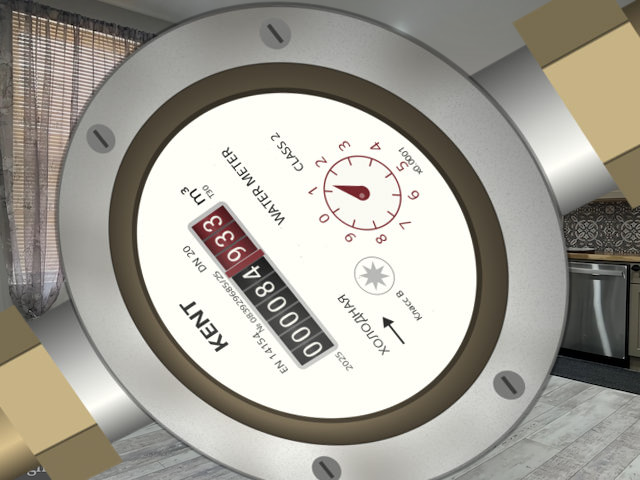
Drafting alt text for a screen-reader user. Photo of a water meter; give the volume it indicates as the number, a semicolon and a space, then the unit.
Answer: 84.9331; m³
